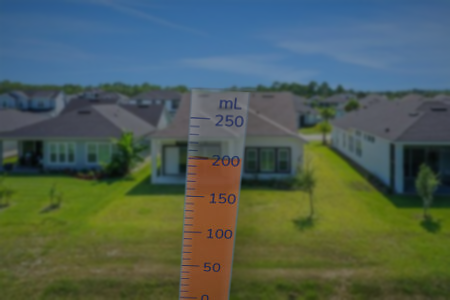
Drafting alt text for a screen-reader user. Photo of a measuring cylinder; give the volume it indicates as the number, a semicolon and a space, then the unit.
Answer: 200; mL
